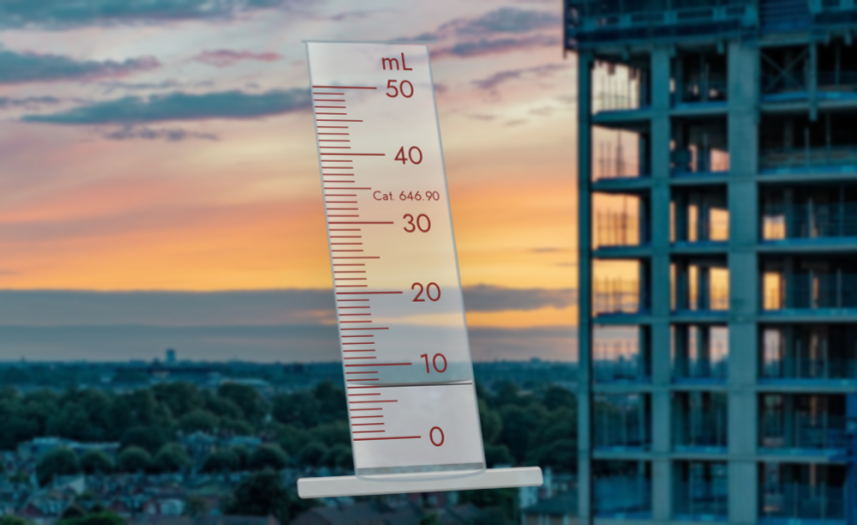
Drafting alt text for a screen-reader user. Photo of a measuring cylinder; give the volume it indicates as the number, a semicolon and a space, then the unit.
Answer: 7; mL
